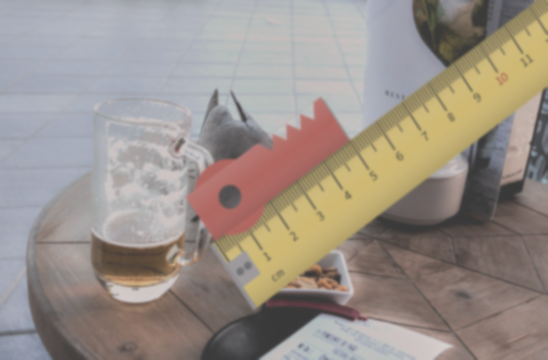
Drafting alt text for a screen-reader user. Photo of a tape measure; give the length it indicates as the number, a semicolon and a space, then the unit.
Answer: 5; cm
